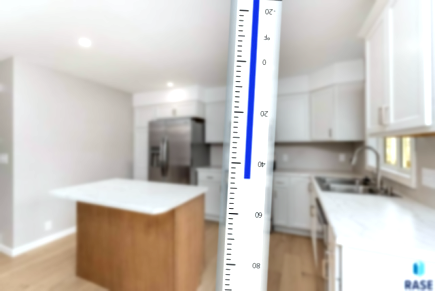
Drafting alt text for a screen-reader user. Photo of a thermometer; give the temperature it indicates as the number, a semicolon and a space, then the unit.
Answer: 46; °F
